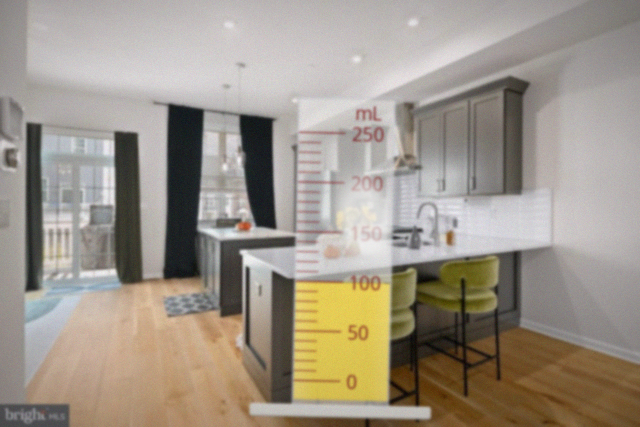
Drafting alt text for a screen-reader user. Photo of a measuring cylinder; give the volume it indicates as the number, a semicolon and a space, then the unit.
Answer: 100; mL
